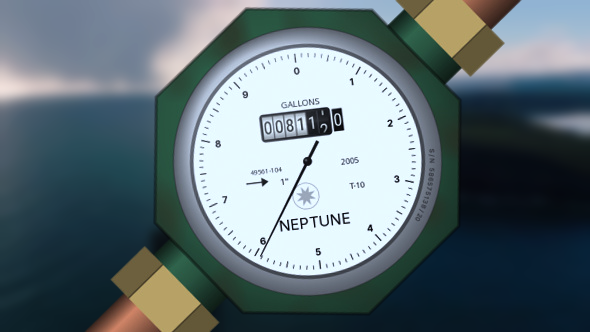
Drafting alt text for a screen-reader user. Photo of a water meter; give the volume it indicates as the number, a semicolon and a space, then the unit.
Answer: 81115.9; gal
